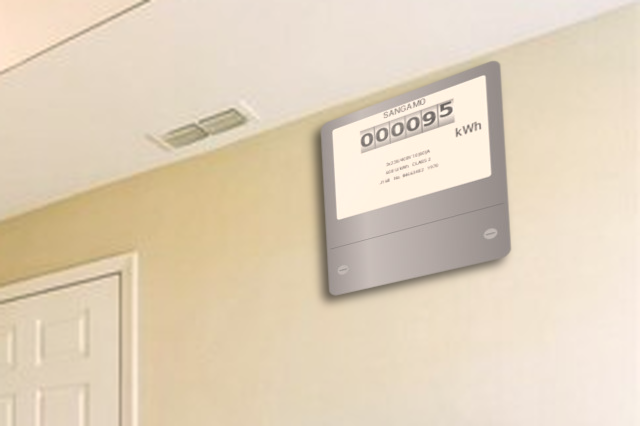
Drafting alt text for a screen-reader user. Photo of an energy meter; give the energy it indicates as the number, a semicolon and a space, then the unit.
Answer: 95; kWh
